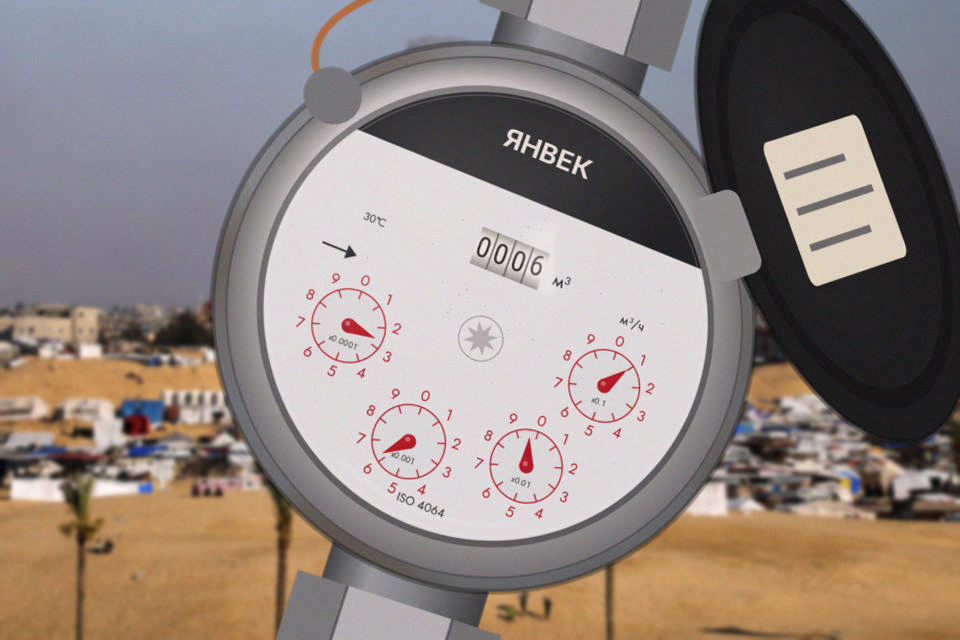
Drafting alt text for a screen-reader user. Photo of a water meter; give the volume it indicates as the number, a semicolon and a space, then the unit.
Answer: 6.0962; m³
